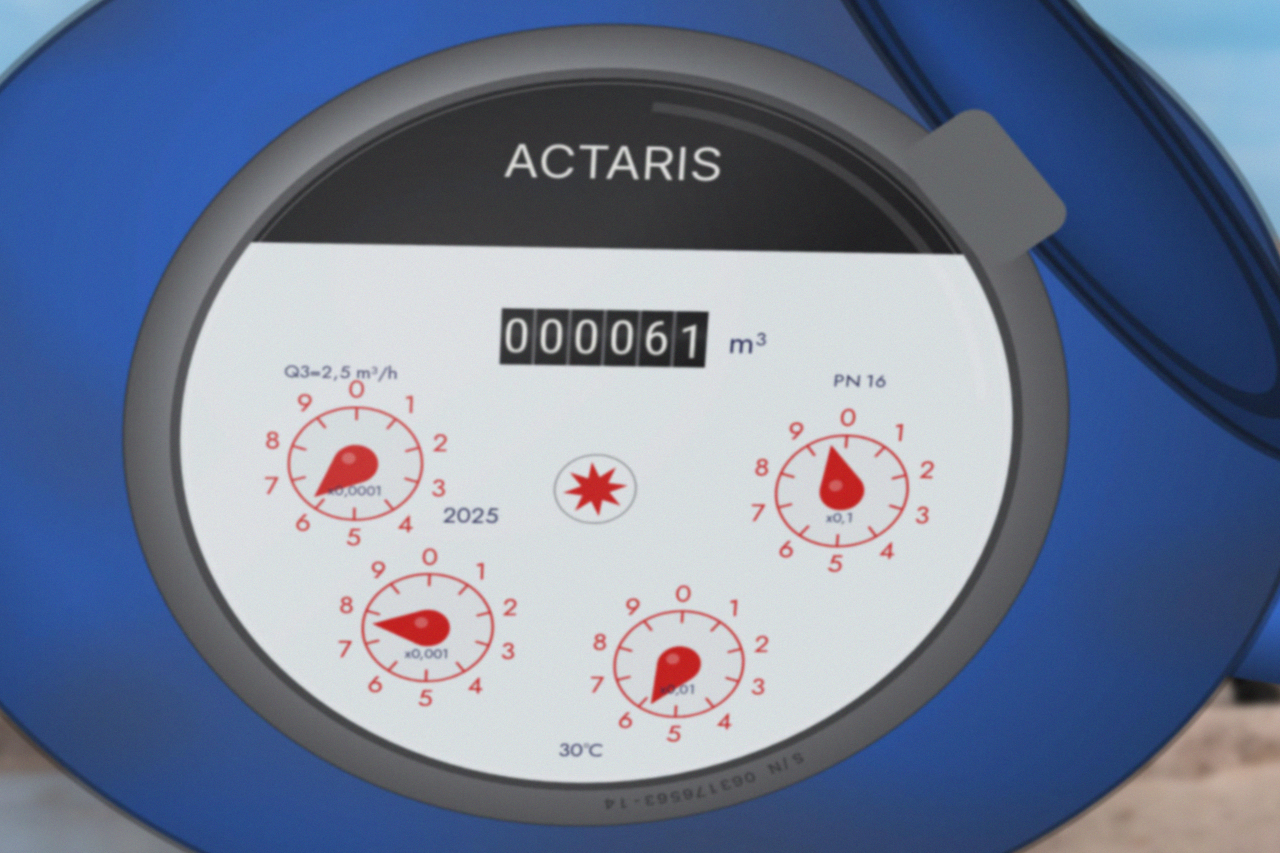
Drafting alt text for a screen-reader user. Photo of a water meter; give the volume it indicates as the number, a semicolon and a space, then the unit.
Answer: 60.9576; m³
